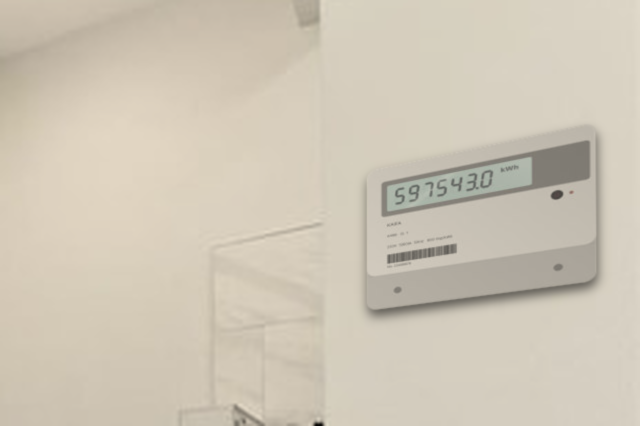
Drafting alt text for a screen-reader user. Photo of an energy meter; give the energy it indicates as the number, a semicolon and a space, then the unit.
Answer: 597543.0; kWh
